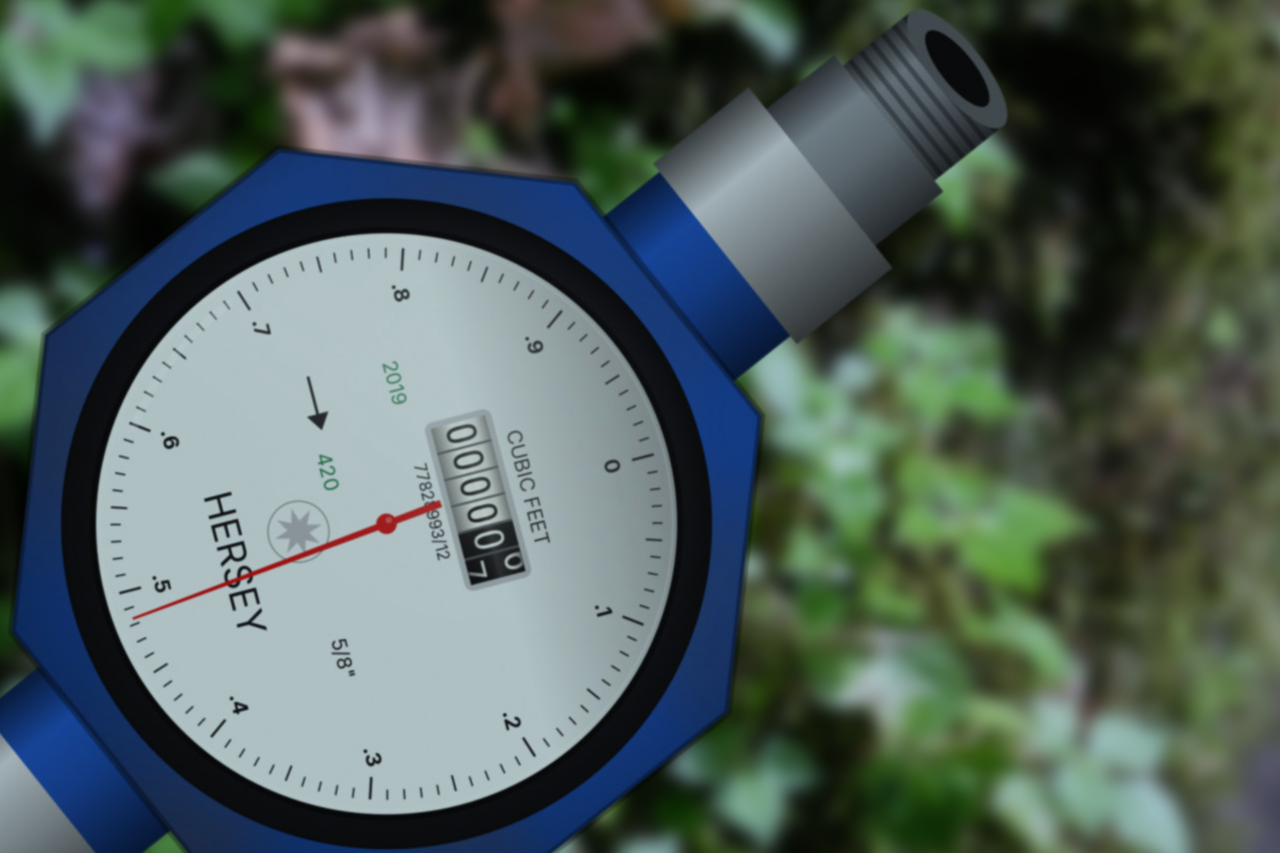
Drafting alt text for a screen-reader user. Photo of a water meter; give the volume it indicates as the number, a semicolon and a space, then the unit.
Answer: 6.48; ft³
